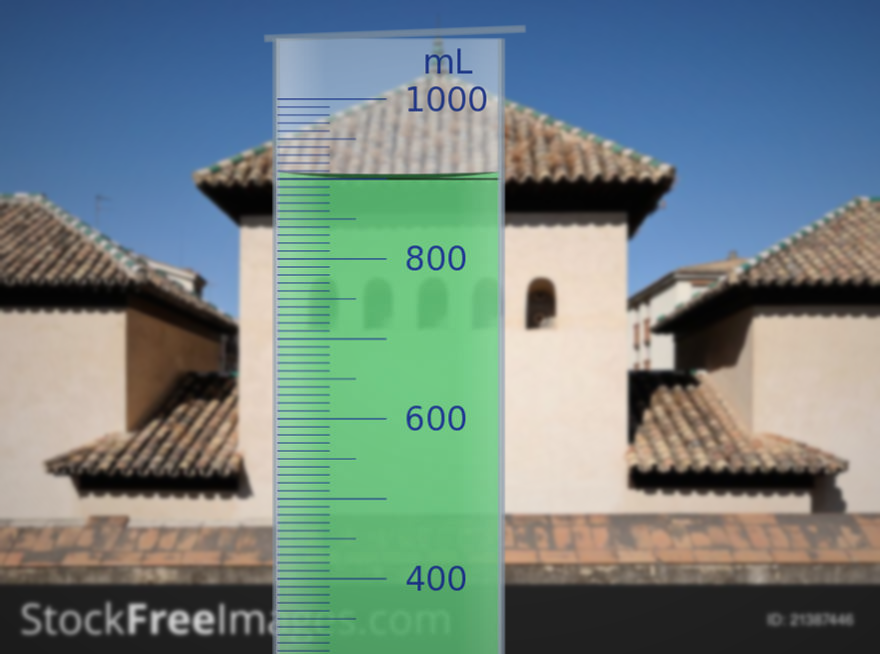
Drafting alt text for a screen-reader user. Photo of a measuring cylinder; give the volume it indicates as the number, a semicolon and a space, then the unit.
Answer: 900; mL
